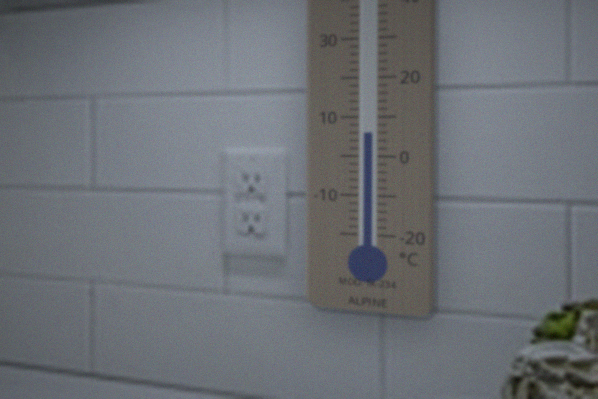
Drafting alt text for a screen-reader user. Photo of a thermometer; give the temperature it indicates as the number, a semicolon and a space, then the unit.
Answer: 6; °C
